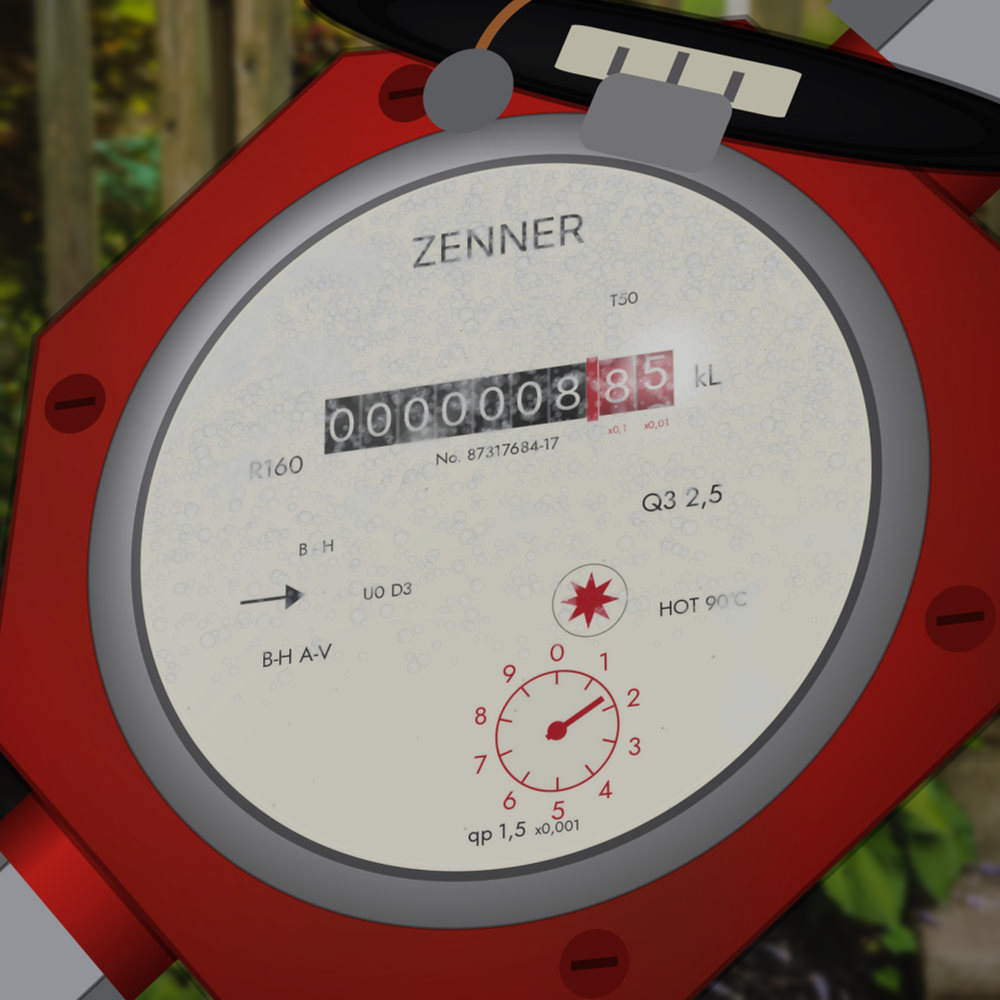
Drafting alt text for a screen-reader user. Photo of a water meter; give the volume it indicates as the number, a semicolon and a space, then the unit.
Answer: 8.851; kL
